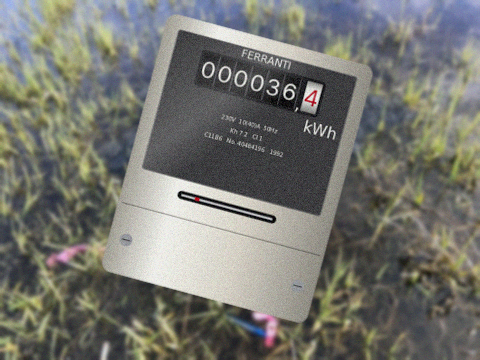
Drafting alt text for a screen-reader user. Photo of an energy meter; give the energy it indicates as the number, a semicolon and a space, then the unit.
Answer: 36.4; kWh
